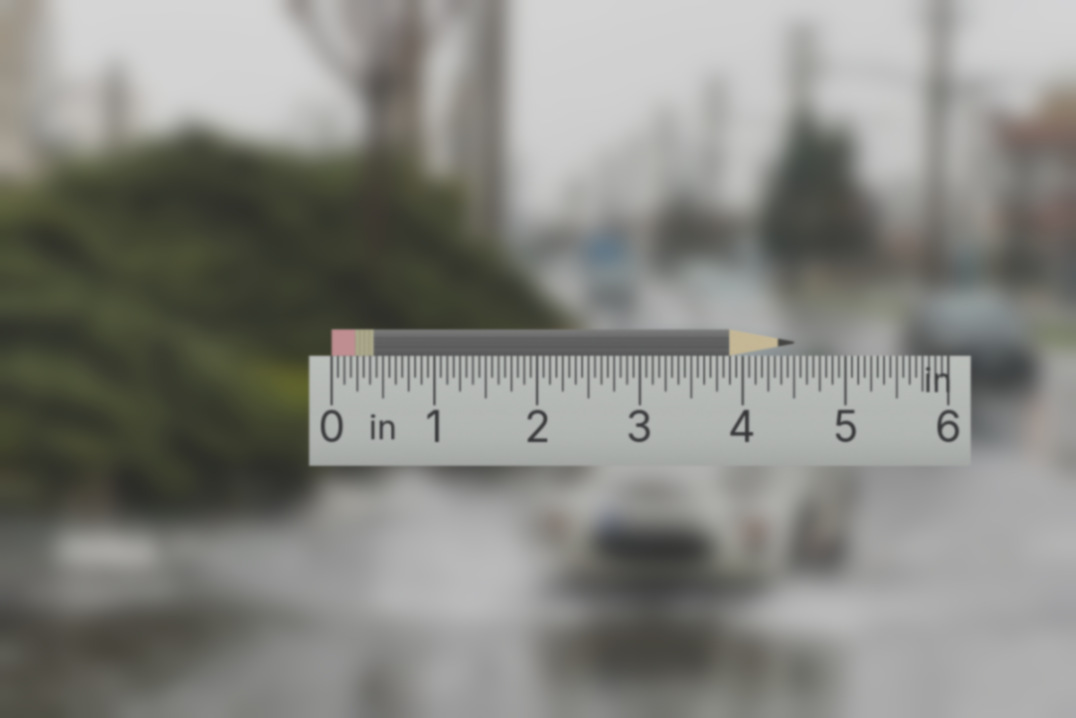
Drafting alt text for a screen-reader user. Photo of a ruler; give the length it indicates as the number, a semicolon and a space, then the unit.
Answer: 4.5; in
